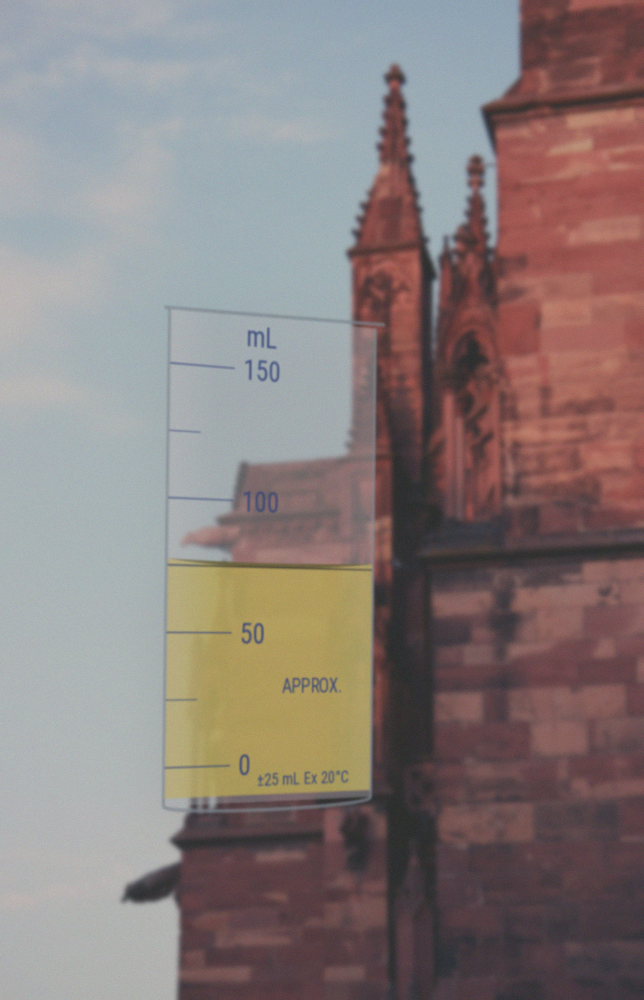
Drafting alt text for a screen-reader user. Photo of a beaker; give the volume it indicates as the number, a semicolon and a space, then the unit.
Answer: 75; mL
